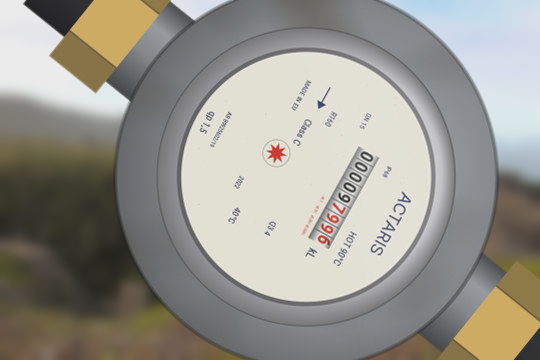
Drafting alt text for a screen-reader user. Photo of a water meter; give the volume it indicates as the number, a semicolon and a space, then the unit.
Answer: 9.7996; kL
